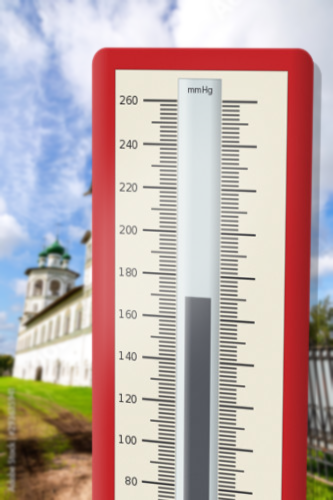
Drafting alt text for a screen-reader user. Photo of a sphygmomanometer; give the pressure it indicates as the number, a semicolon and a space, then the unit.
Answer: 170; mmHg
